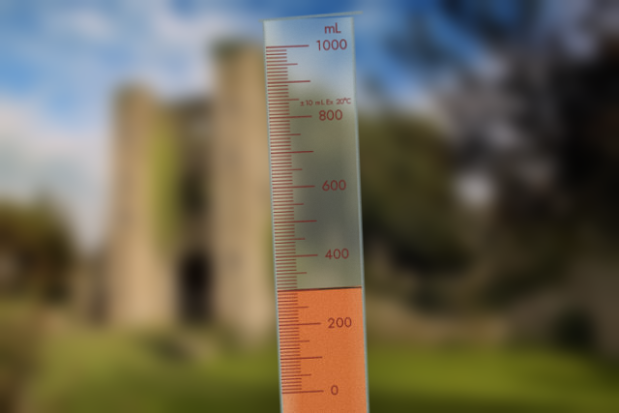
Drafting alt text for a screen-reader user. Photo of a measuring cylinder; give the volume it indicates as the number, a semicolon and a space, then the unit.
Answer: 300; mL
